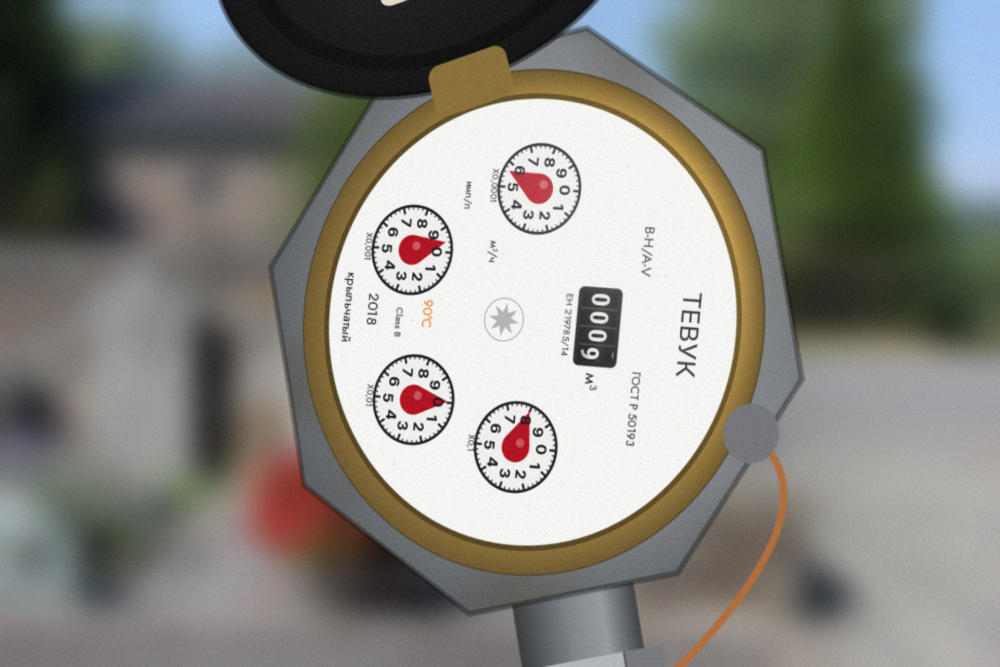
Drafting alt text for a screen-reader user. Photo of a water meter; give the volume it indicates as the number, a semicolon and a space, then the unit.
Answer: 8.7995; m³
